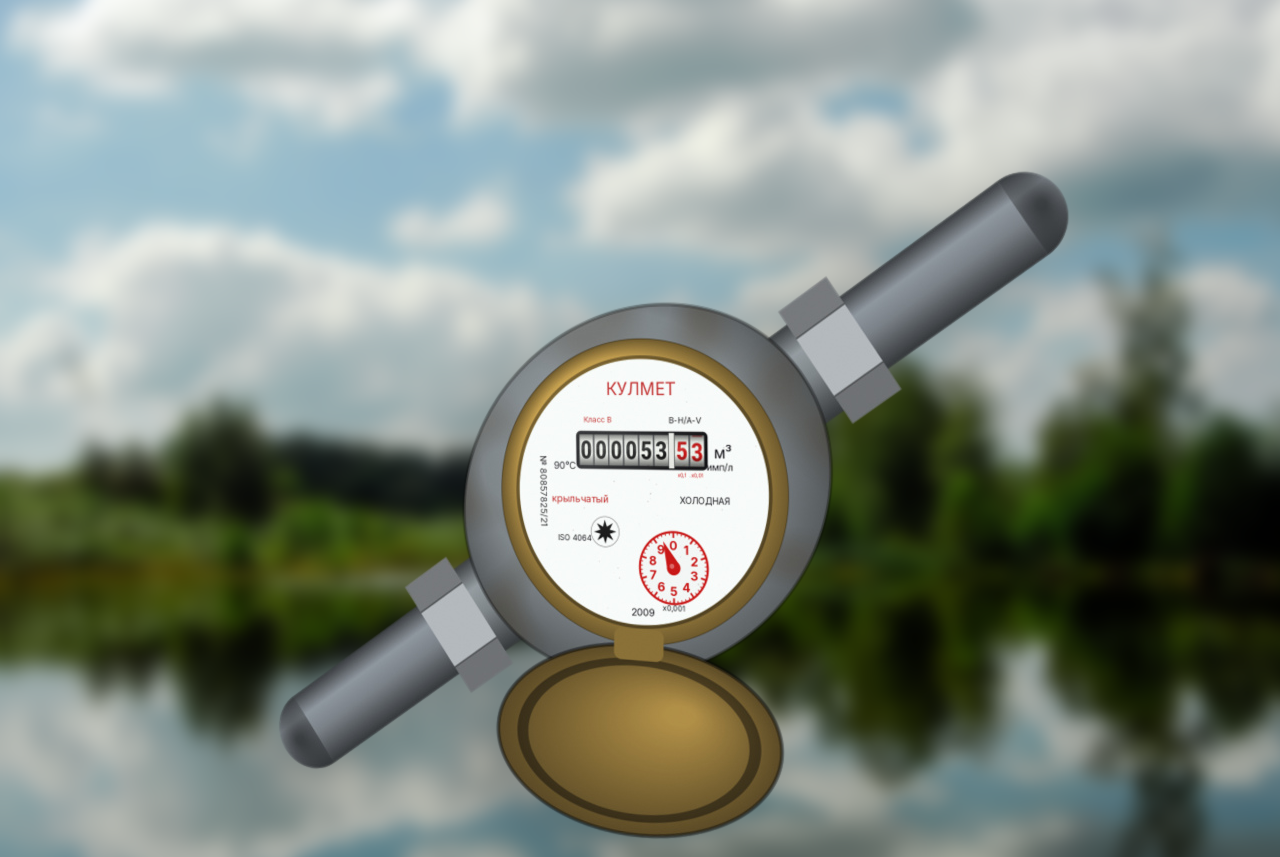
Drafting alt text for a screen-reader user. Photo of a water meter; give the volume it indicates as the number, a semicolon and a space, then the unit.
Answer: 53.529; m³
